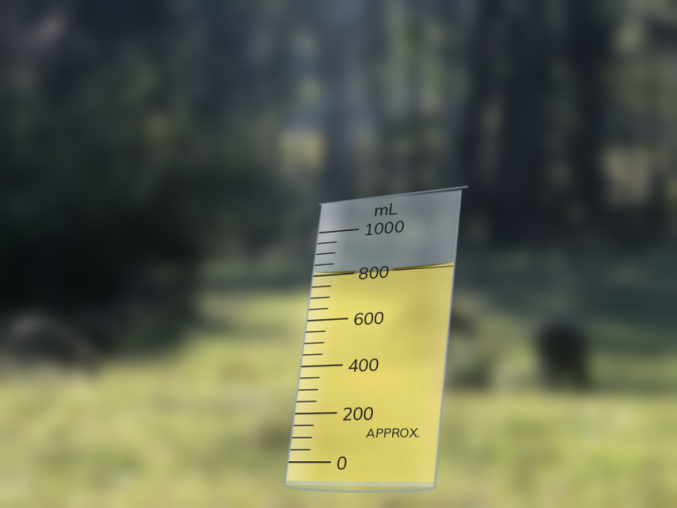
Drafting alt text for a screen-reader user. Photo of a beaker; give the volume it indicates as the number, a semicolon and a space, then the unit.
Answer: 800; mL
